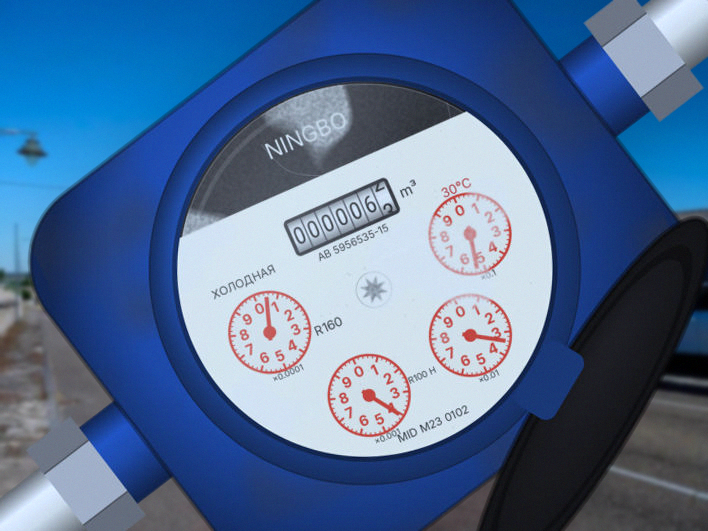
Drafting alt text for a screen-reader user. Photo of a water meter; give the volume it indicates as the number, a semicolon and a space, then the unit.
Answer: 62.5340; m³
